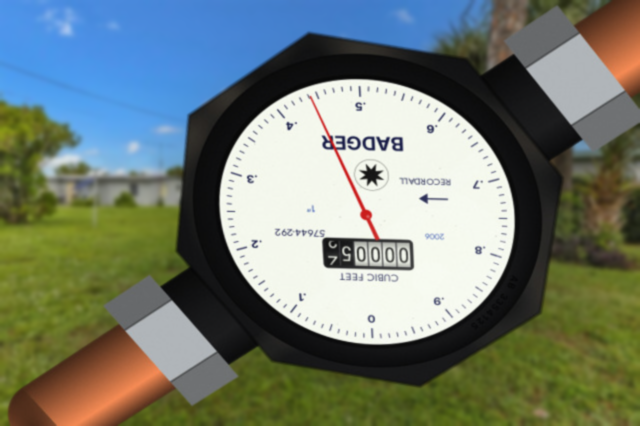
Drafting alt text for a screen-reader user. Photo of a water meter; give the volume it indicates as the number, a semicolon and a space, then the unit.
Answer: 52.44; ft³
